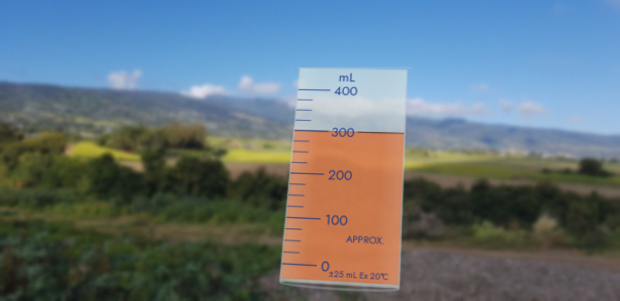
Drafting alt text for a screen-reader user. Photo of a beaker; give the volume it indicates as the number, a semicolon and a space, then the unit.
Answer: 300; mL
